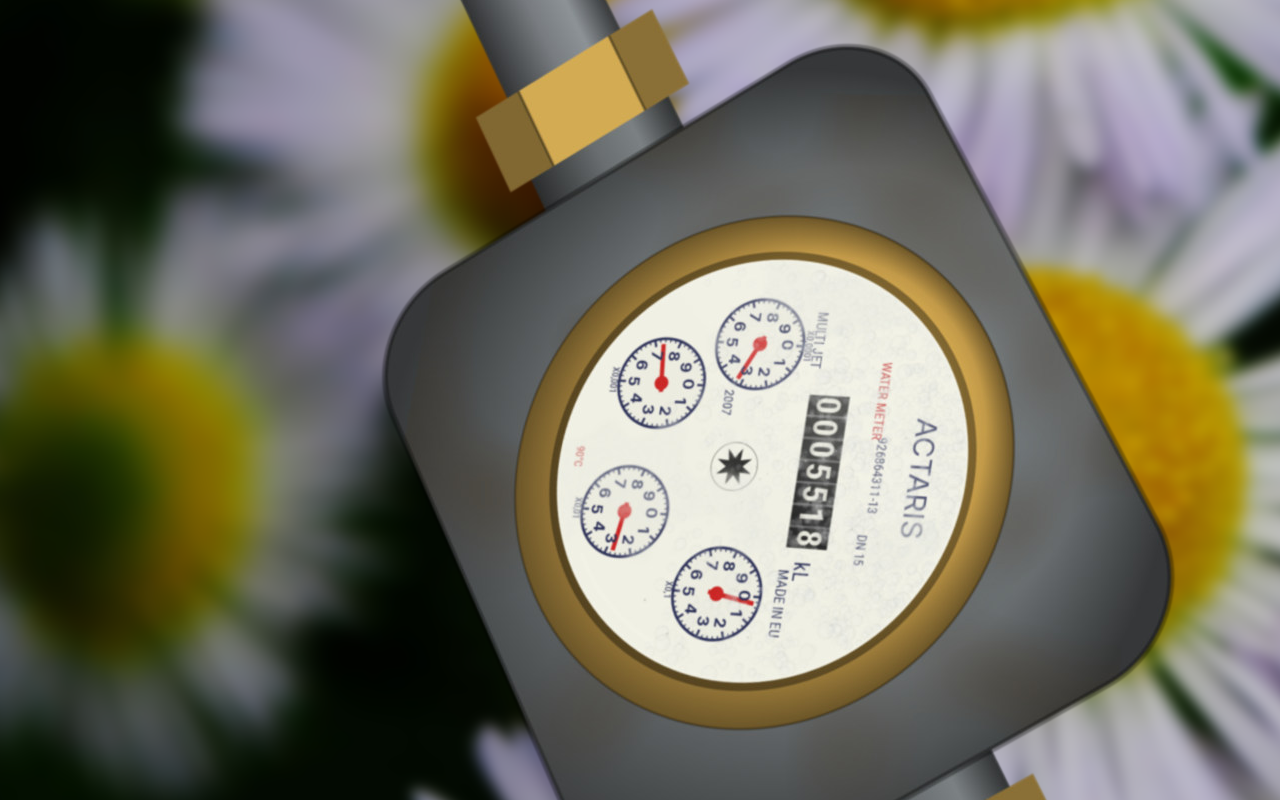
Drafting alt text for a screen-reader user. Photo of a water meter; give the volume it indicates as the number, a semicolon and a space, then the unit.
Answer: 5518.0273; kL
